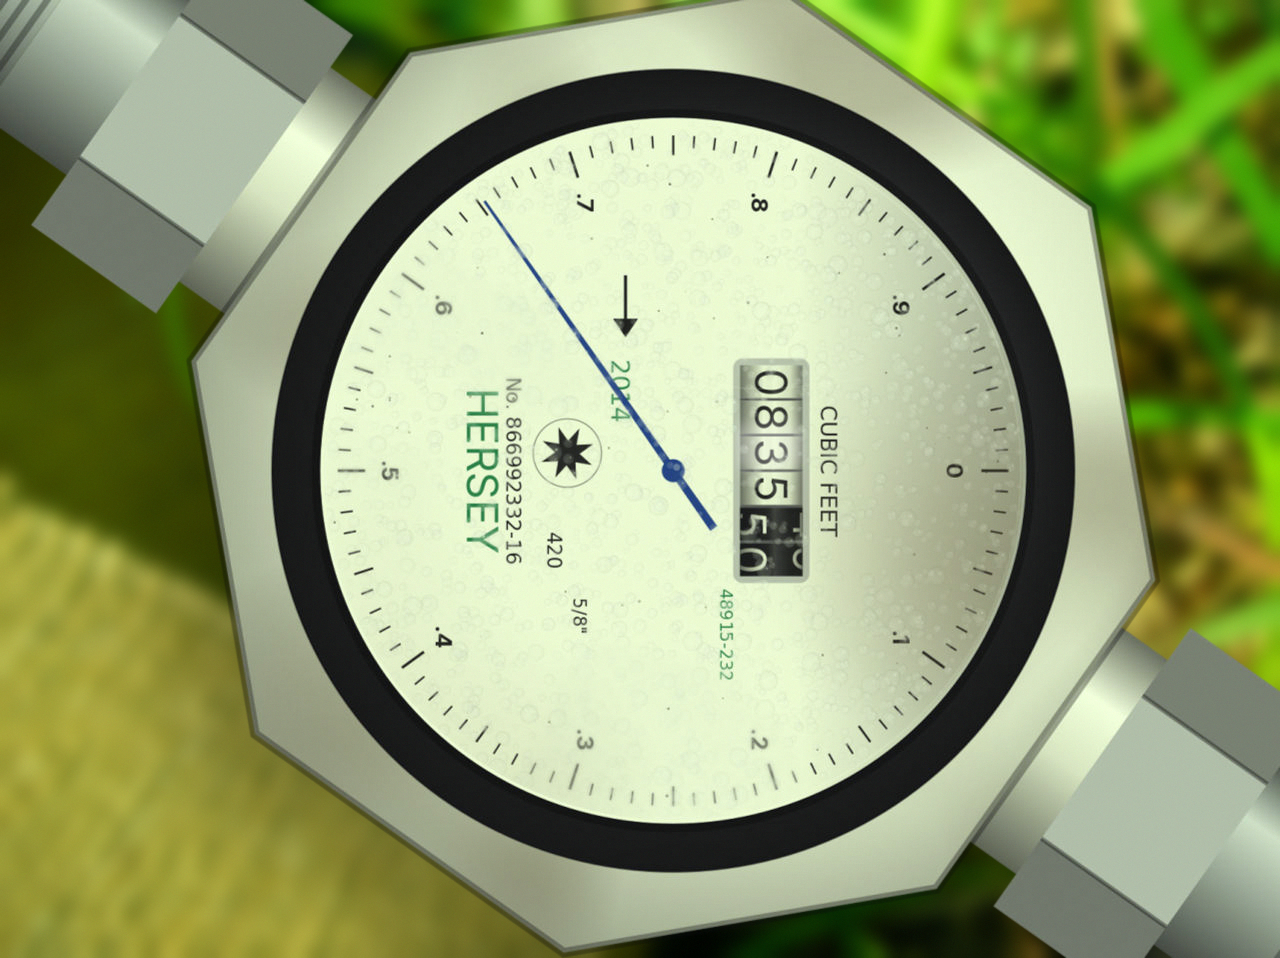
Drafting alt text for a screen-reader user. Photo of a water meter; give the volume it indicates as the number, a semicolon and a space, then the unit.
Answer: 83549.65; ft³
